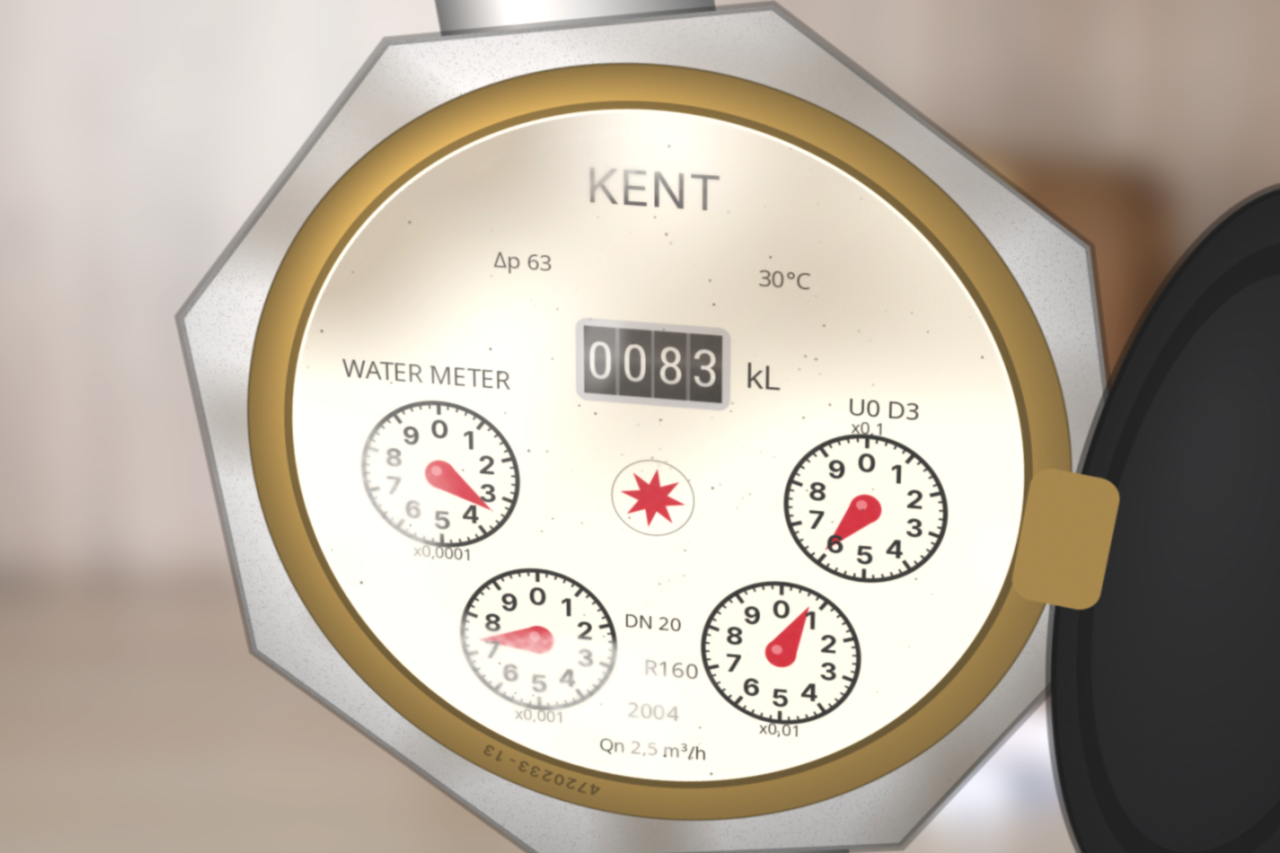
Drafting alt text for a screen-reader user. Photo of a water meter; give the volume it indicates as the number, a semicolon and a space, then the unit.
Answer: 83.6073; kL
